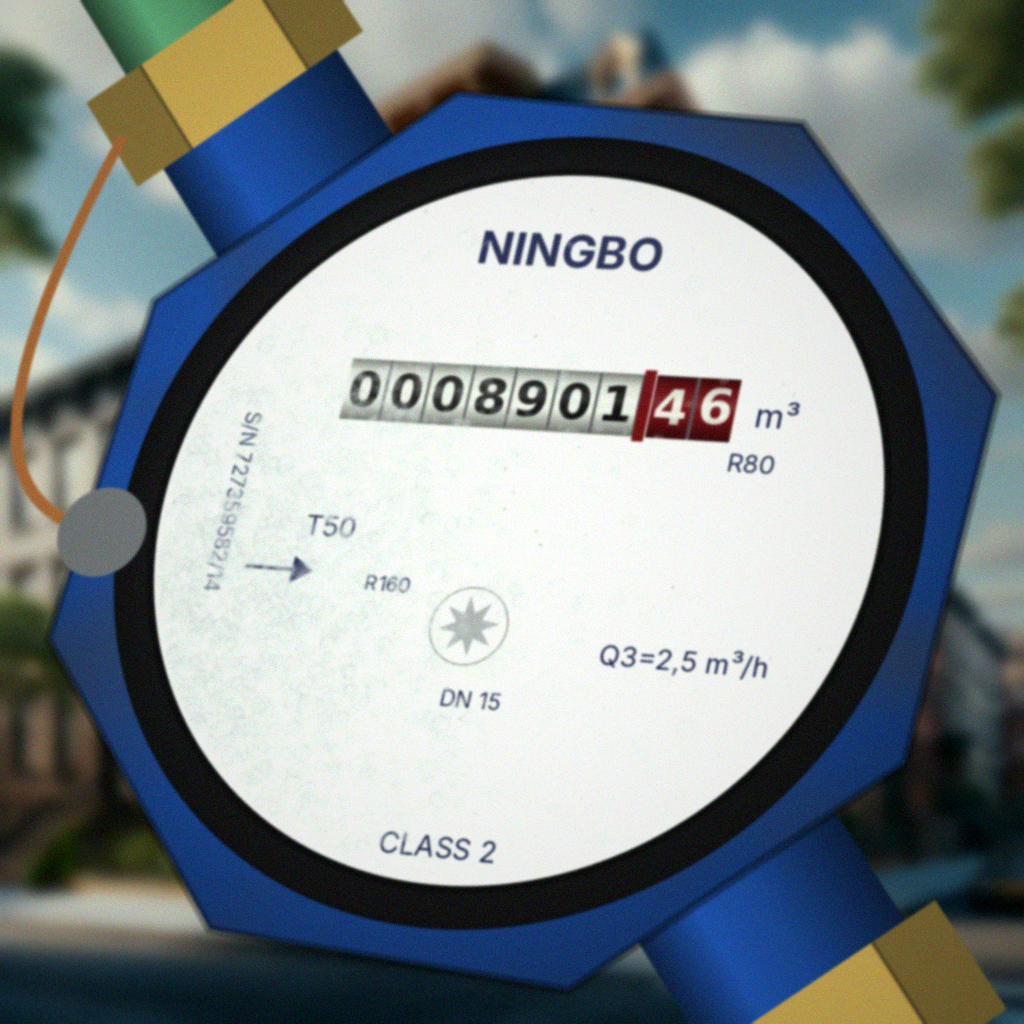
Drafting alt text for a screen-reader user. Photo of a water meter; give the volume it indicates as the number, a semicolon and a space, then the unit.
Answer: 8901.46; m³
